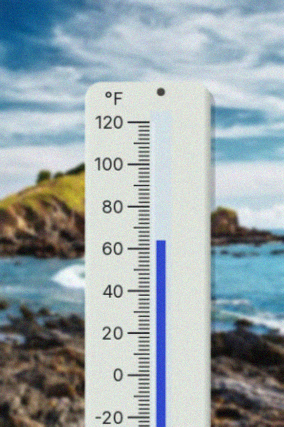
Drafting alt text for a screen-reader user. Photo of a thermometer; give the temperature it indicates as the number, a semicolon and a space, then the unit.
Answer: 64; °F
